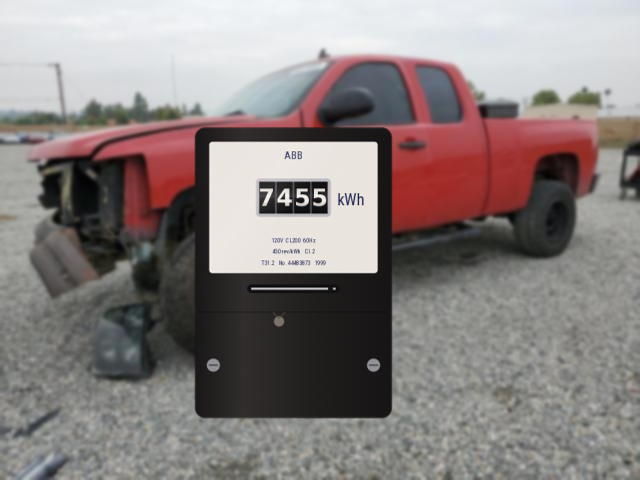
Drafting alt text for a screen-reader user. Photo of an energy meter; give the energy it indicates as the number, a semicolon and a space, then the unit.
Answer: 7455; kWh
